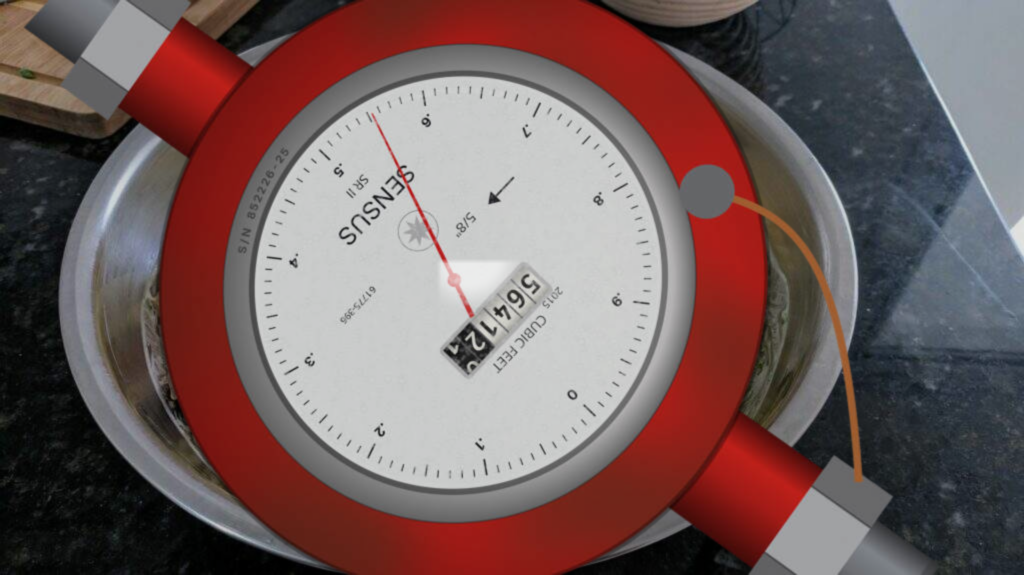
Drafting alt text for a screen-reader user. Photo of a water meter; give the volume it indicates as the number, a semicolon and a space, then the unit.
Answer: 564120.55; ft³
